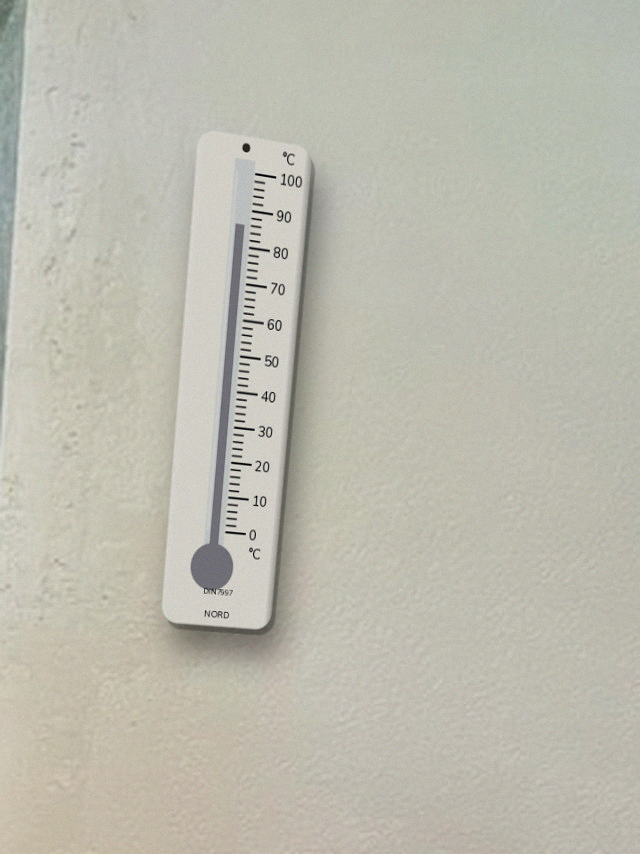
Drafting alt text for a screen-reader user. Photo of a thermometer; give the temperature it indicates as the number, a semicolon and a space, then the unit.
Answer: 86; °C
